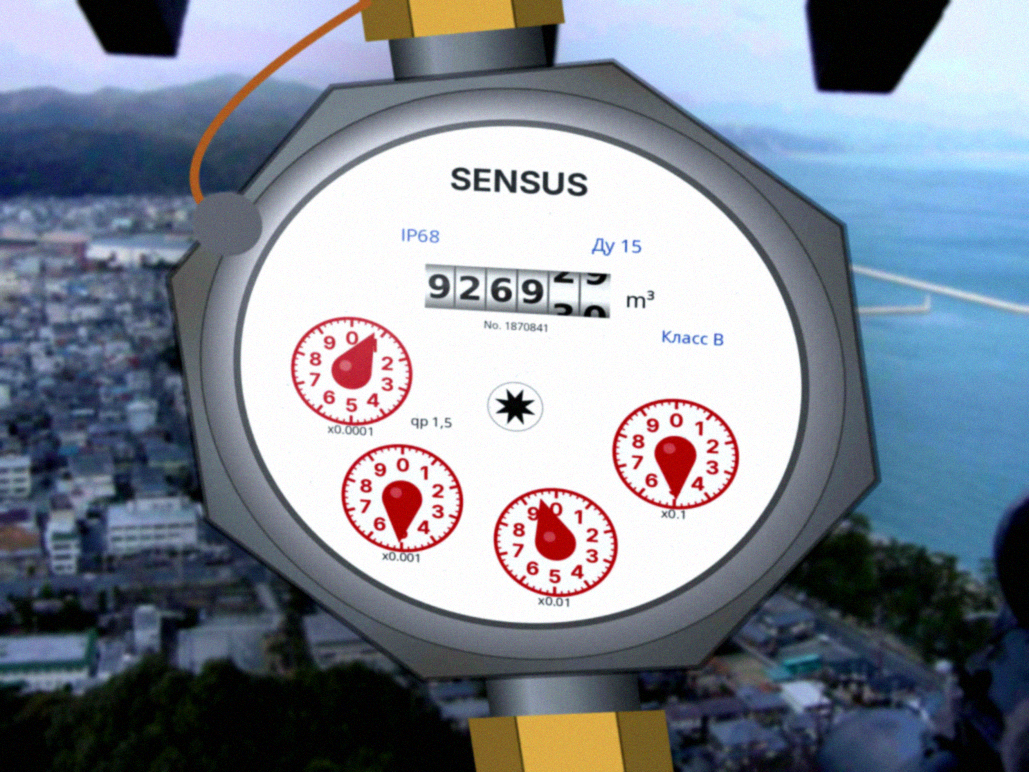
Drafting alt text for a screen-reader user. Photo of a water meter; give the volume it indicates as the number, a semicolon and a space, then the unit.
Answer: 926929.4950; m³
